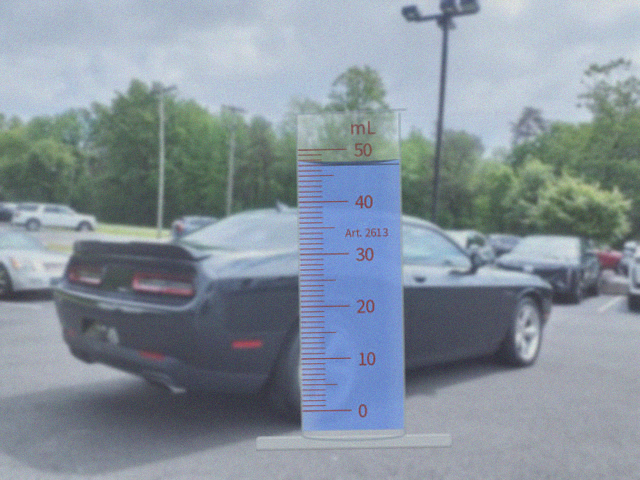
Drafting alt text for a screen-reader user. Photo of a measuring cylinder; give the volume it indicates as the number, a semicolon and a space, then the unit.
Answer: 47; mL
